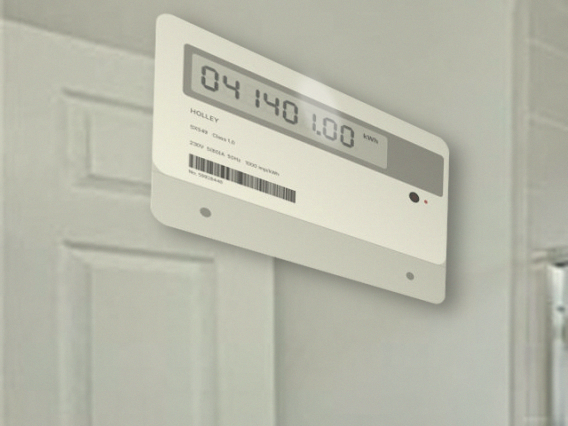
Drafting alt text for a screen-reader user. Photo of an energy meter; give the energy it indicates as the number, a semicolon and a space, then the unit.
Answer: 41401.00; kWh
